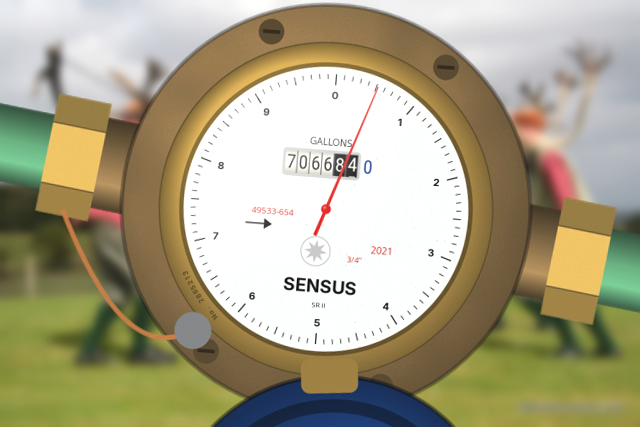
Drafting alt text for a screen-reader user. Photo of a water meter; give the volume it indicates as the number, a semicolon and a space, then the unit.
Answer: 7066840.5; gal
